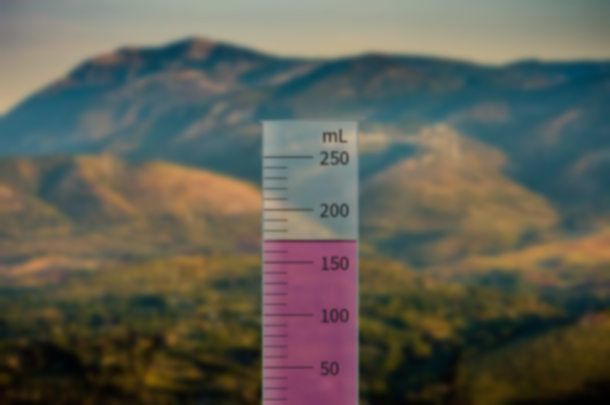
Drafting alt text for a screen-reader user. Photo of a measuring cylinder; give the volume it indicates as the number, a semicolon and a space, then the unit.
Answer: 170; mL
